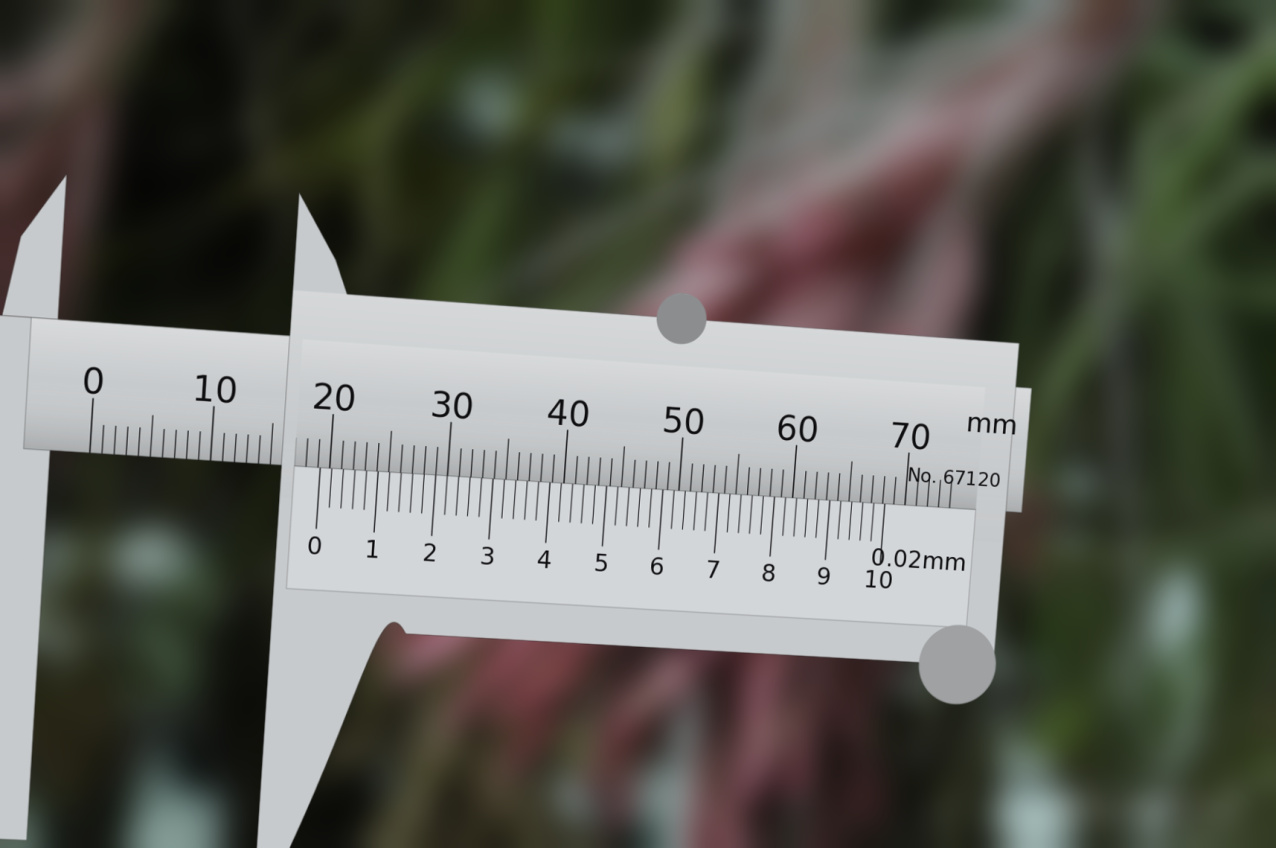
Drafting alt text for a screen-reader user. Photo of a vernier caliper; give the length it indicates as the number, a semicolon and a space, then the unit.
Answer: 19.2; mm
